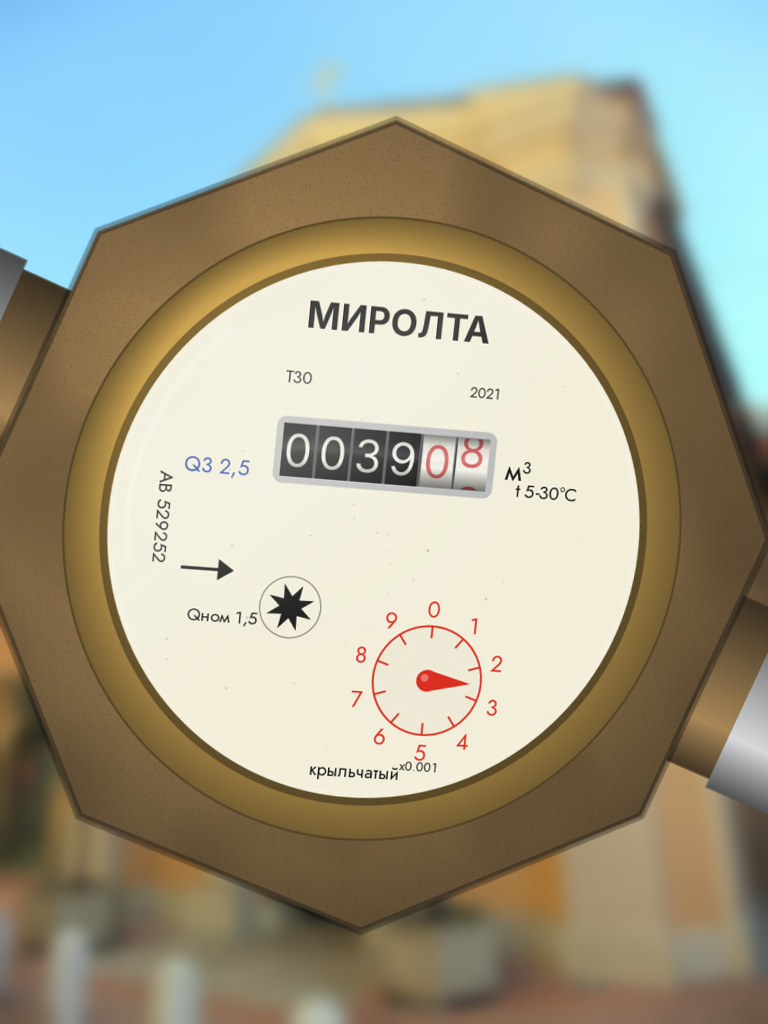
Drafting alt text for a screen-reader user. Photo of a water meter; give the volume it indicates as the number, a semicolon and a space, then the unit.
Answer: 39.082; m³
